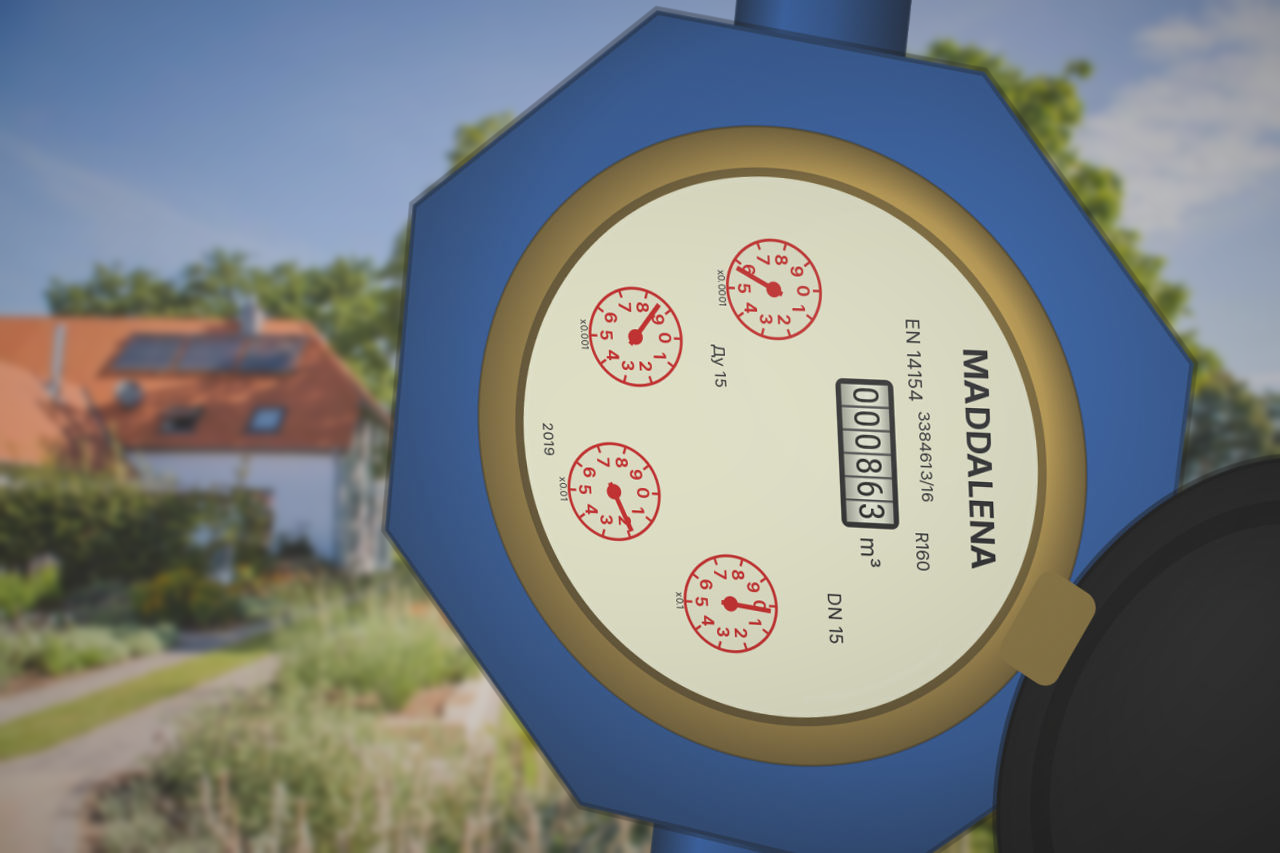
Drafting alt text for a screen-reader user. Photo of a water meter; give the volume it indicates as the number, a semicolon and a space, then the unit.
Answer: 863.0185; m³
